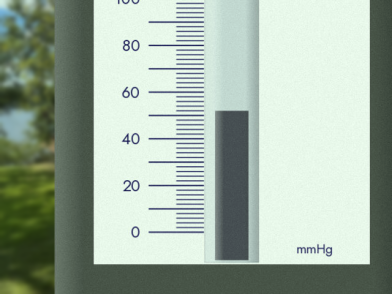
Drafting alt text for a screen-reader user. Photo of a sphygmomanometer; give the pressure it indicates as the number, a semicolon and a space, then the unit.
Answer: 52; mmHg
